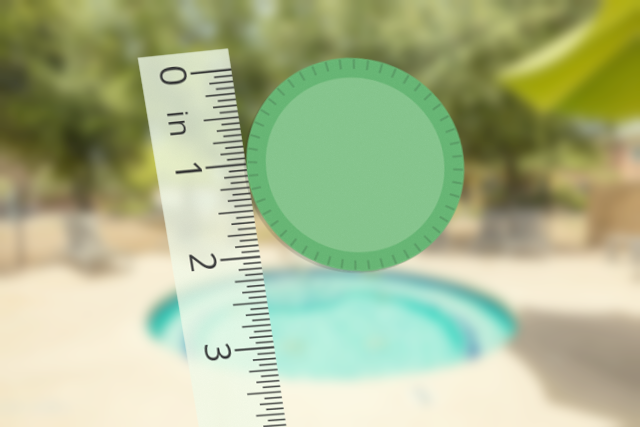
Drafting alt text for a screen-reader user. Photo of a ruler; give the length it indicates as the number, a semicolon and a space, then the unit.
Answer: 2.25; in
